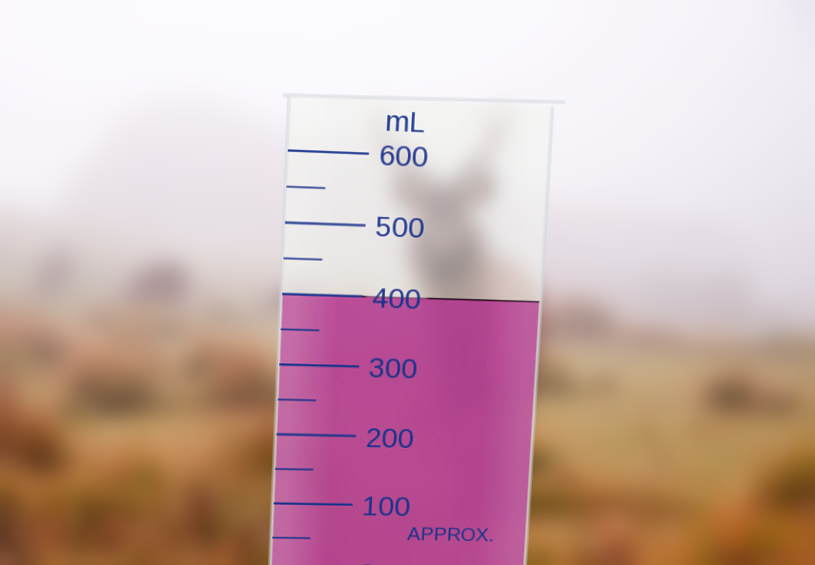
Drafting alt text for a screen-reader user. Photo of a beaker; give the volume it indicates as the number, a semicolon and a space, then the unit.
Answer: 400; mL
